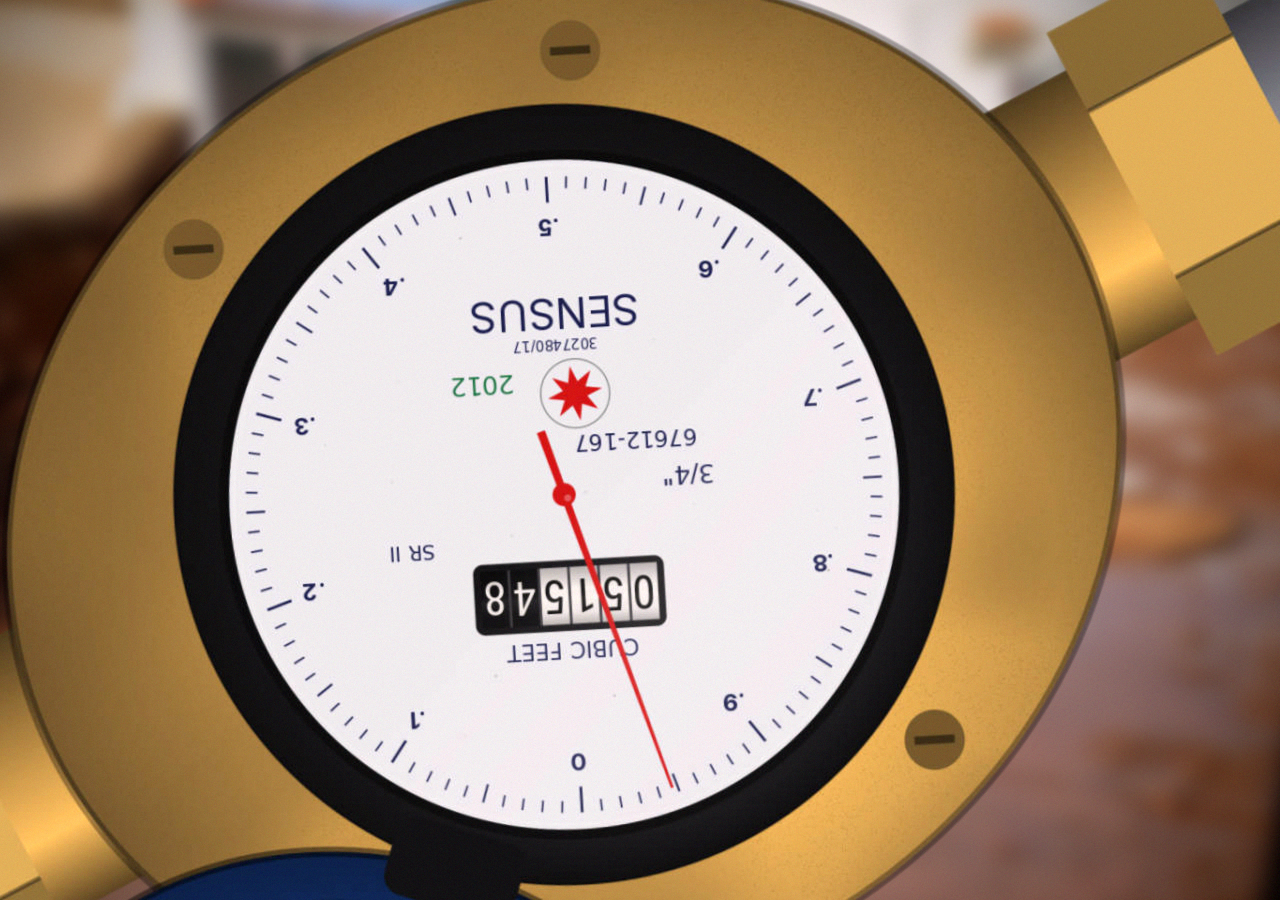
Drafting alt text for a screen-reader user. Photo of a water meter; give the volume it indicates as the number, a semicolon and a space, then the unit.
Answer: 51547.95; ft³
